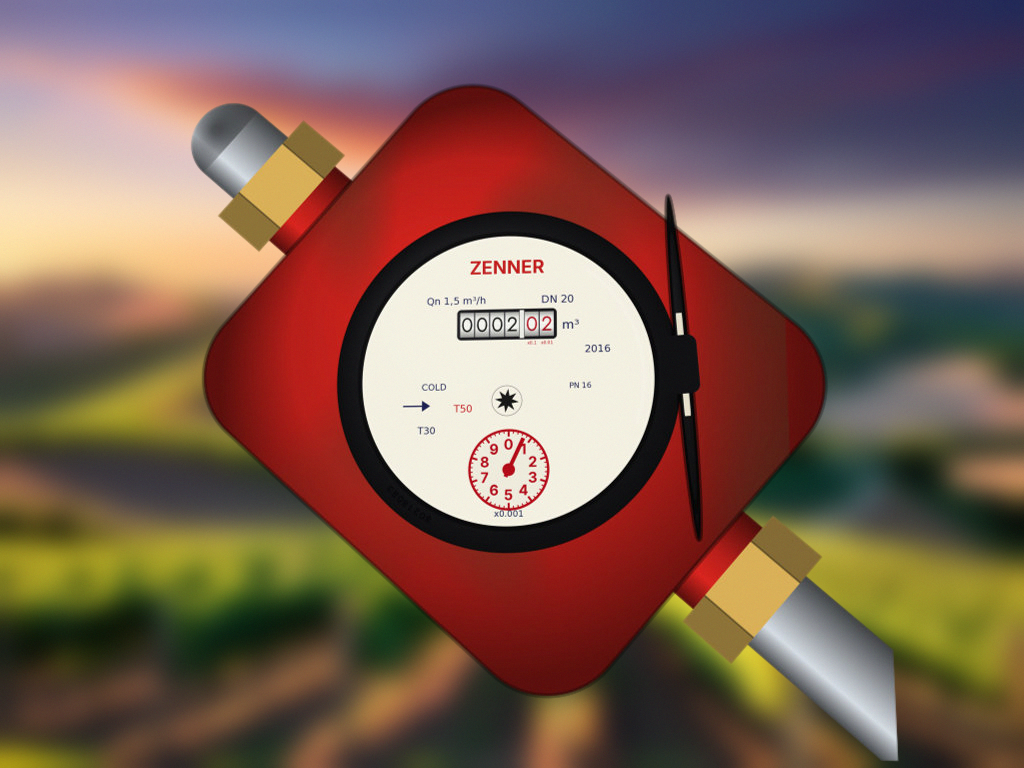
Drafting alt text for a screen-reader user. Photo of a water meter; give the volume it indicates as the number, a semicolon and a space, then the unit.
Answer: 2.020; m³
